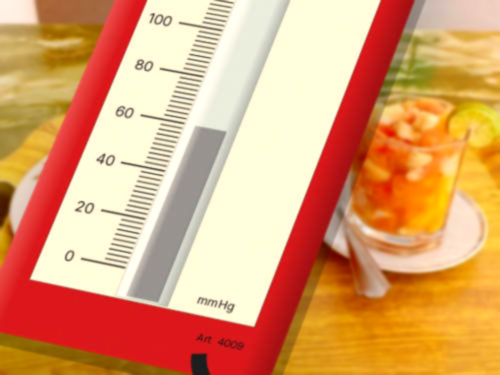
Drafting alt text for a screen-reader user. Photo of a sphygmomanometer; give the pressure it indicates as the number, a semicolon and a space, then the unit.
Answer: 60; mmHg
